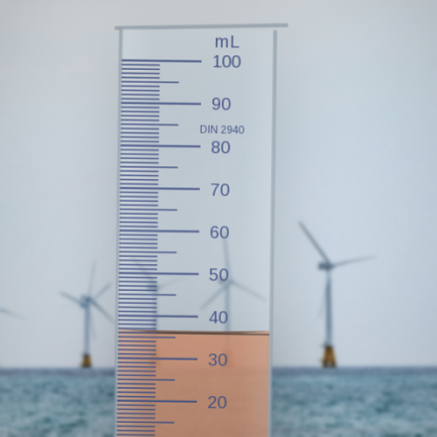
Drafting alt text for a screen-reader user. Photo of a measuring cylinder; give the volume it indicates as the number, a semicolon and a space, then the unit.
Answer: 36; mL
